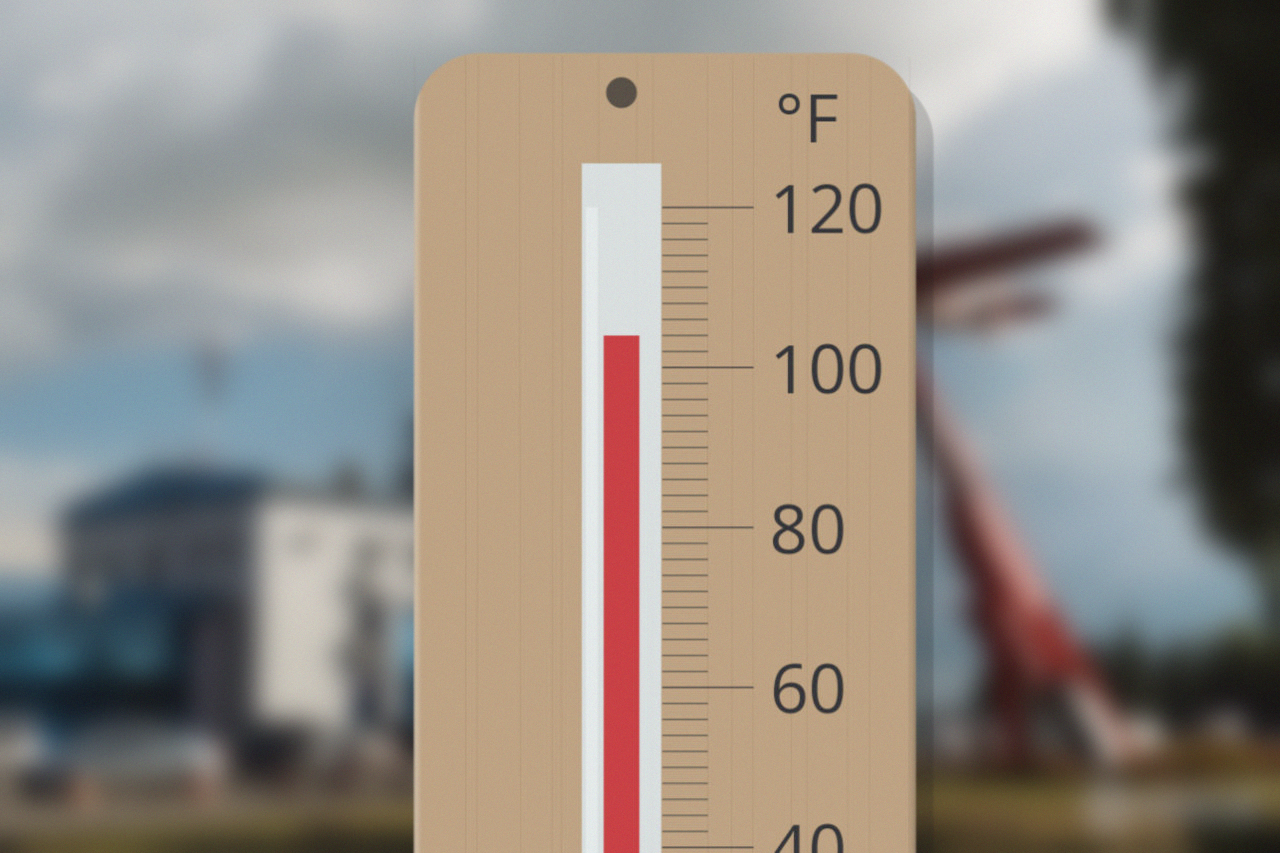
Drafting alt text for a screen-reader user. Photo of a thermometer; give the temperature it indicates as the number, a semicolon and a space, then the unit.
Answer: 104; °F
